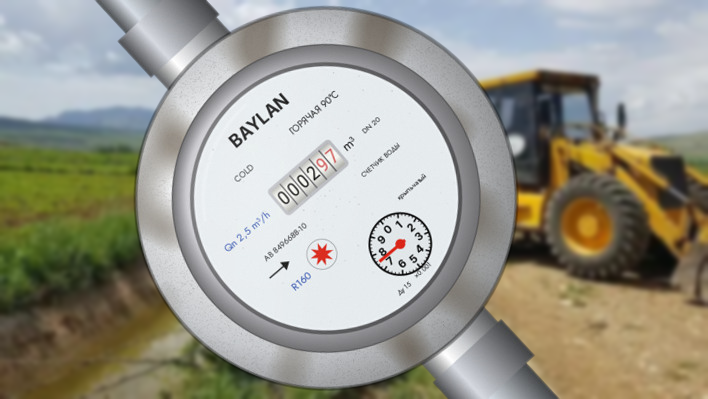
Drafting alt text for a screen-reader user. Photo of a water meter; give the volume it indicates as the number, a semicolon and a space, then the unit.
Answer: 2.977; m³
